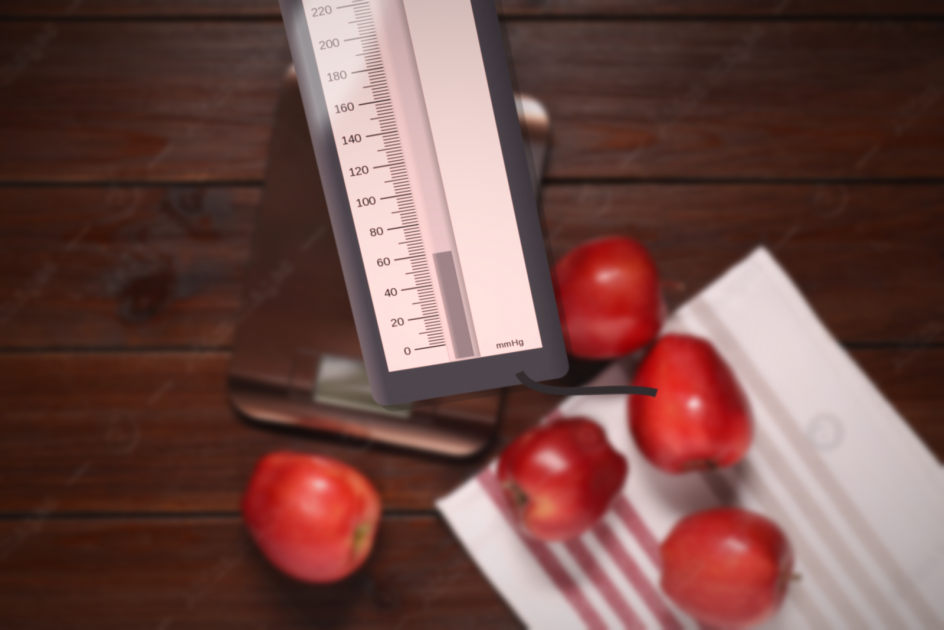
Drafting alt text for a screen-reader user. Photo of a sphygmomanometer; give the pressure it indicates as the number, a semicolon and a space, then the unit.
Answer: 60; mmHg
